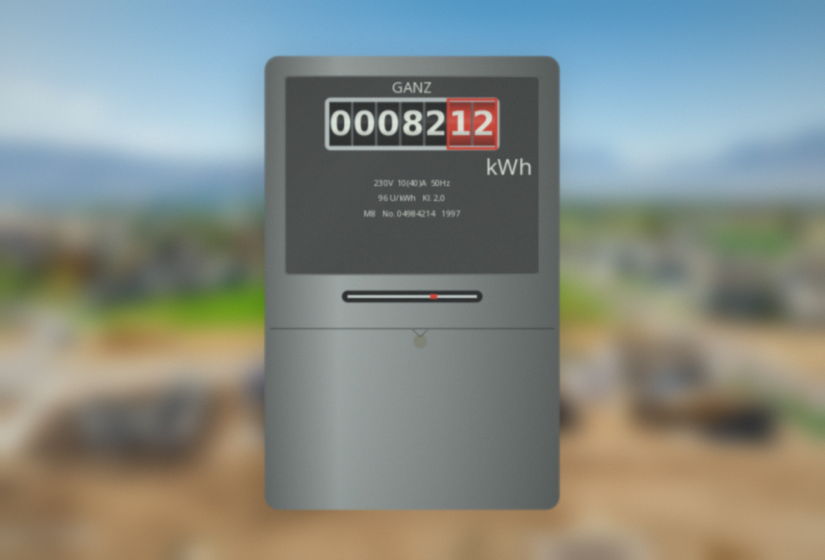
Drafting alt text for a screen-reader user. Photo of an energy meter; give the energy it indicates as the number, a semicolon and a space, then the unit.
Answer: 82.12; kWh
